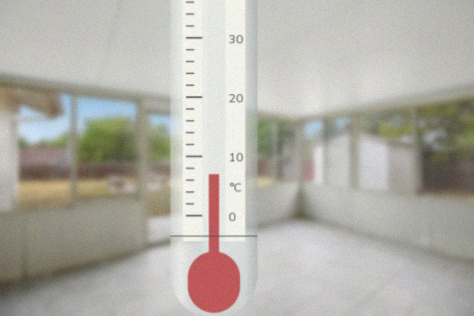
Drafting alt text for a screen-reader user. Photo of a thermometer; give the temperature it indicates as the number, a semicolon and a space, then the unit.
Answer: 7; °C
